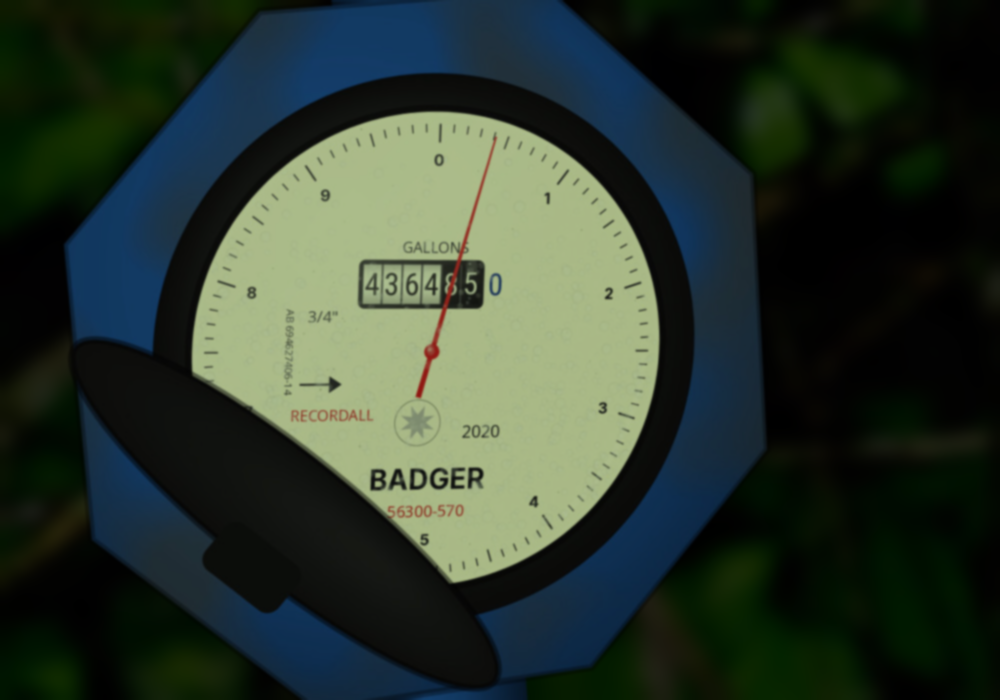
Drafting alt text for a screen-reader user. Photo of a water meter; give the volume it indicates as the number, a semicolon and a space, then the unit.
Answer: 4364850.4; gal
